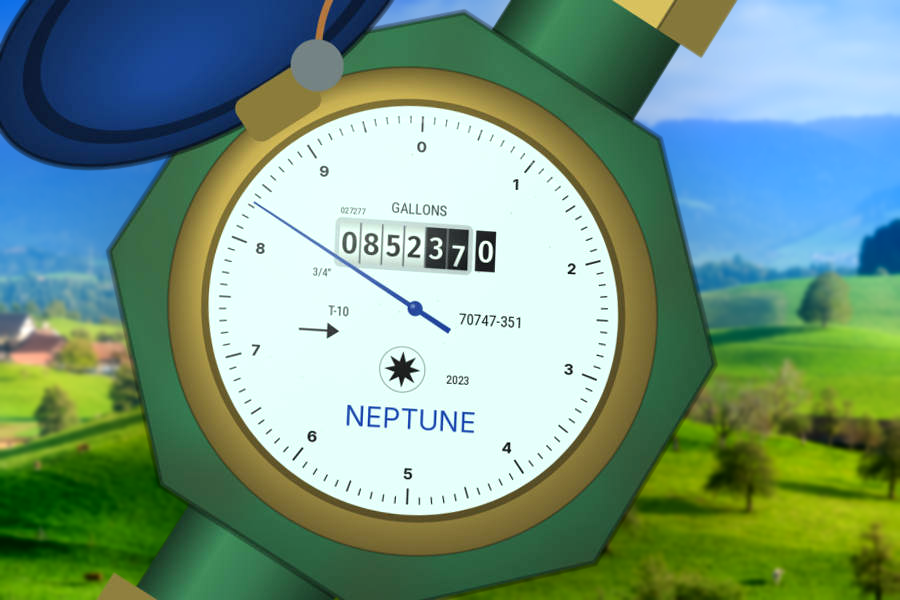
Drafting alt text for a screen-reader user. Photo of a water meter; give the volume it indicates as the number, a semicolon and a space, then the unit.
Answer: 852368.3; gal
